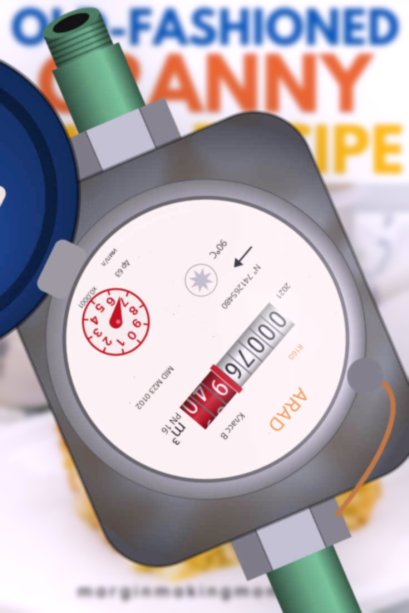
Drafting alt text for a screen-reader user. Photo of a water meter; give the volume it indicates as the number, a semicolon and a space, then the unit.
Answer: 76.9396; m³
